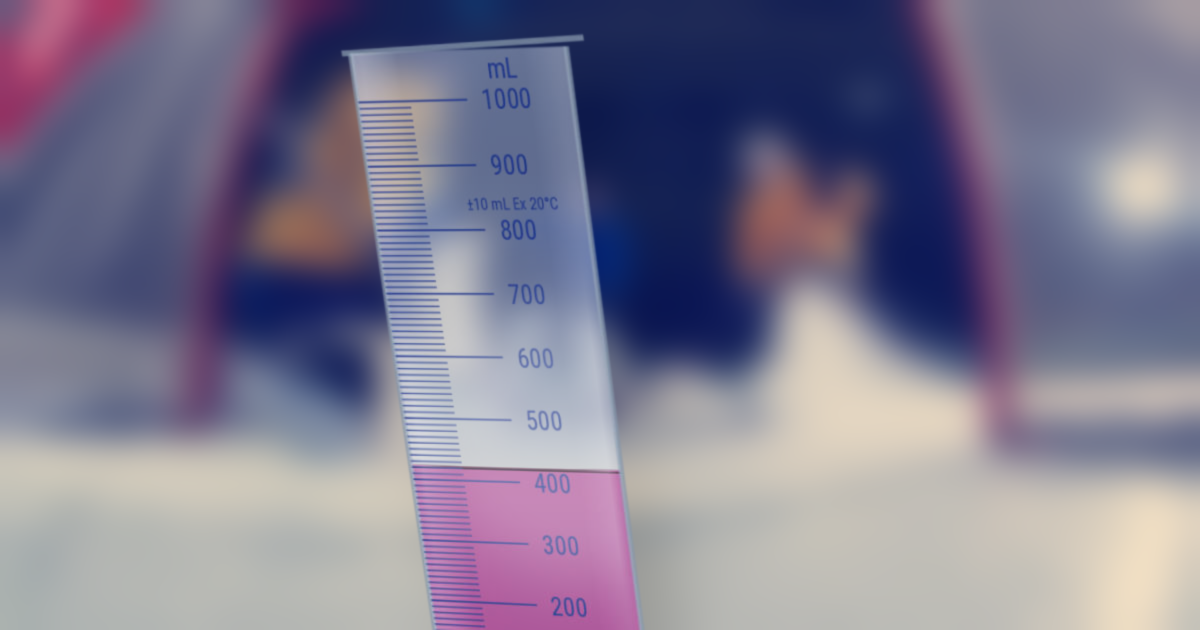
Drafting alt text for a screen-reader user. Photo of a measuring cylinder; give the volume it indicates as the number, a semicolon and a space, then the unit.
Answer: 420; mL
